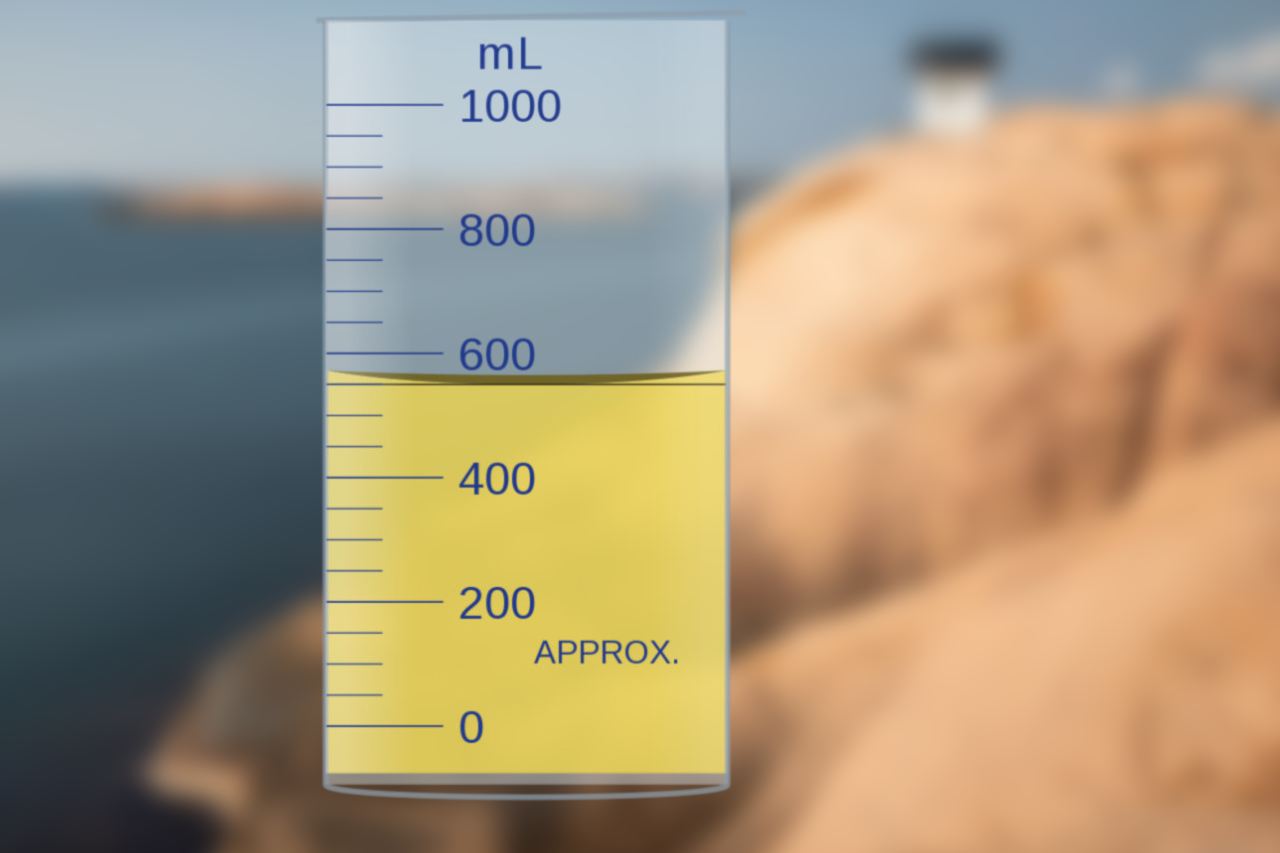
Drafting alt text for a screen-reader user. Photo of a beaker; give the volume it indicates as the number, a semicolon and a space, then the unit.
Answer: 550; mL
